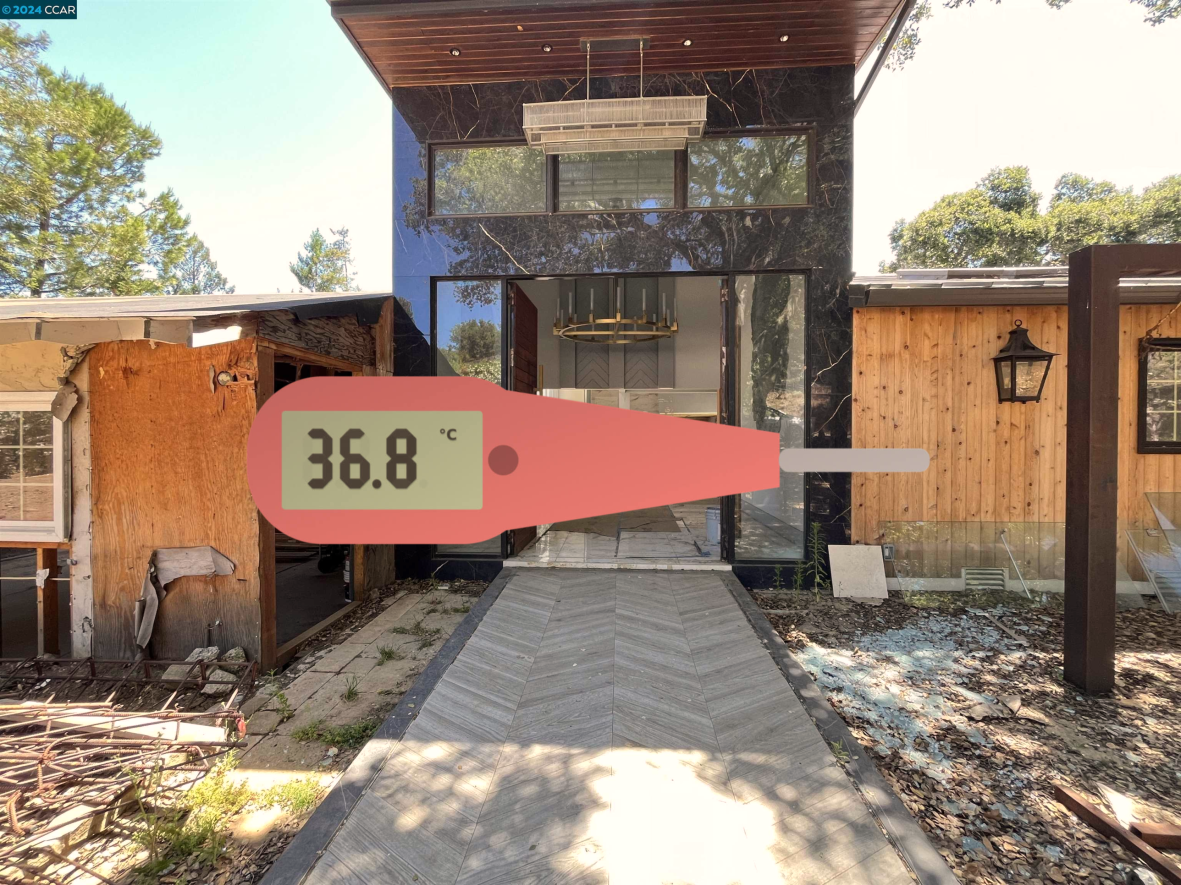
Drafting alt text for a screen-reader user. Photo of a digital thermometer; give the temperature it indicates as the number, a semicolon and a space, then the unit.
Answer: 36.8; °C
